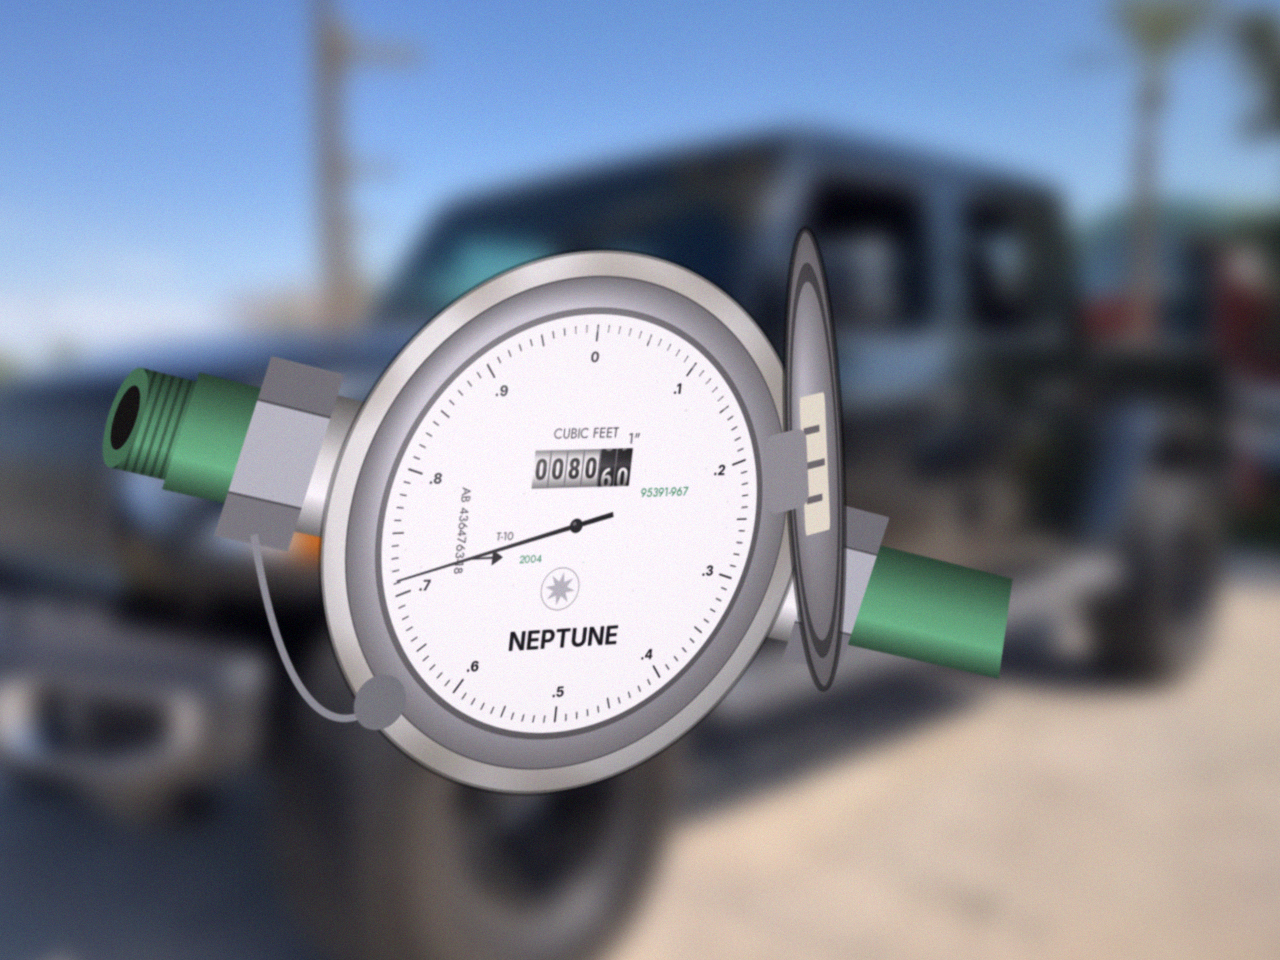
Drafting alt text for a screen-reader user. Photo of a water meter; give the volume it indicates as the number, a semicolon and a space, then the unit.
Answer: 8059.71; ft³
